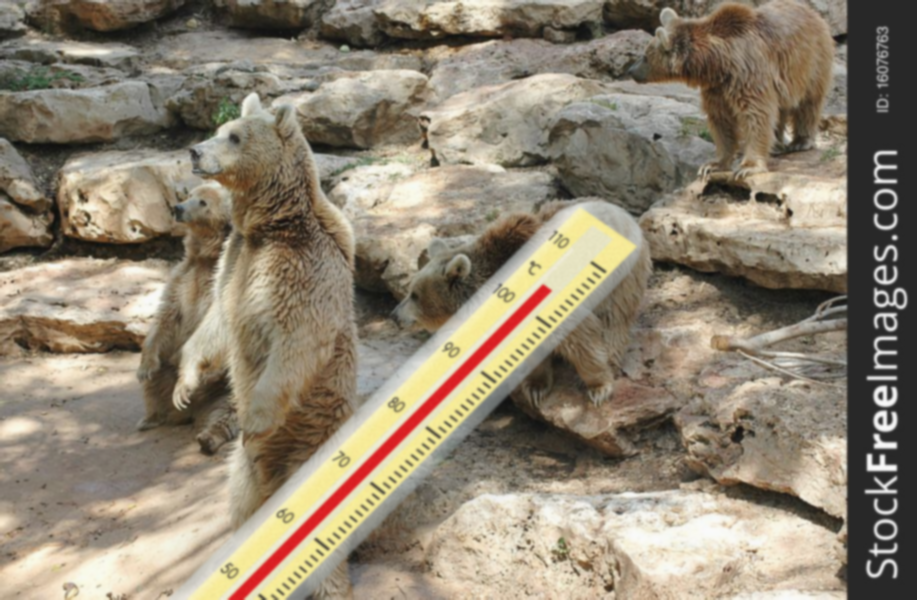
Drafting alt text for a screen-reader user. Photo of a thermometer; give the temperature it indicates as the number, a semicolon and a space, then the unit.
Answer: 104; °C
